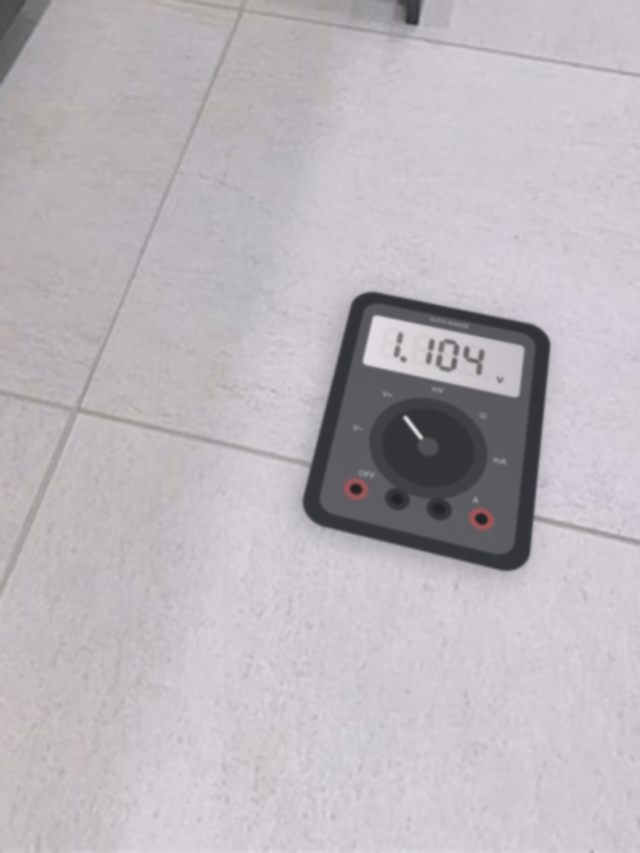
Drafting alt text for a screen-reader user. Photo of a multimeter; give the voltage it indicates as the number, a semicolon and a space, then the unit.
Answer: 1.104; V
